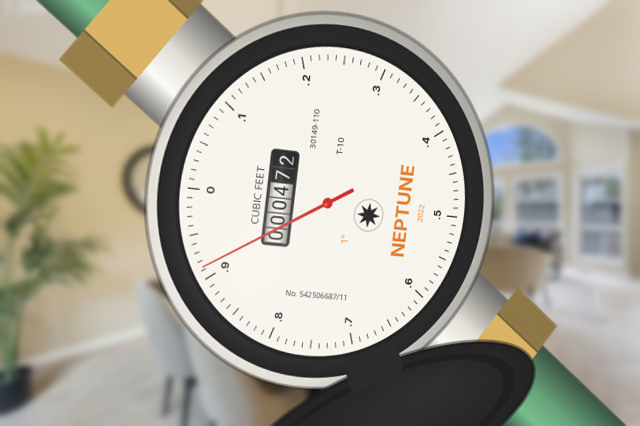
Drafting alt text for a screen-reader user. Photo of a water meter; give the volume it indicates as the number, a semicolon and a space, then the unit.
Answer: 471.91; ft³
